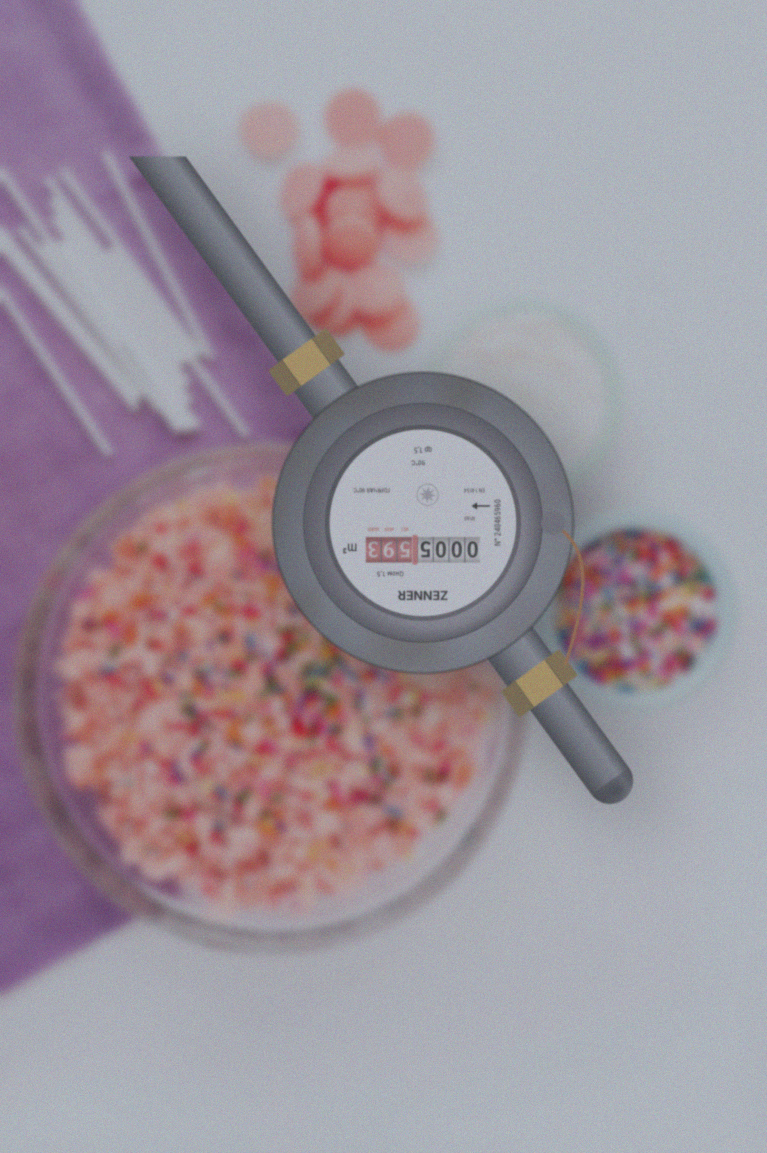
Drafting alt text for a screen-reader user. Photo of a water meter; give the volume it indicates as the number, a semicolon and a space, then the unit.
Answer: 5.593; m³
